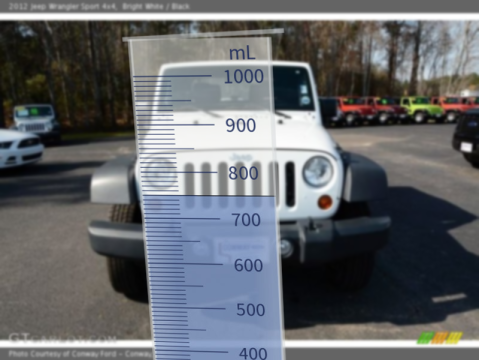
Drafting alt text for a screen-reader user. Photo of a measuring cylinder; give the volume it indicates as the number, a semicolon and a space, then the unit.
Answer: 750; mL
